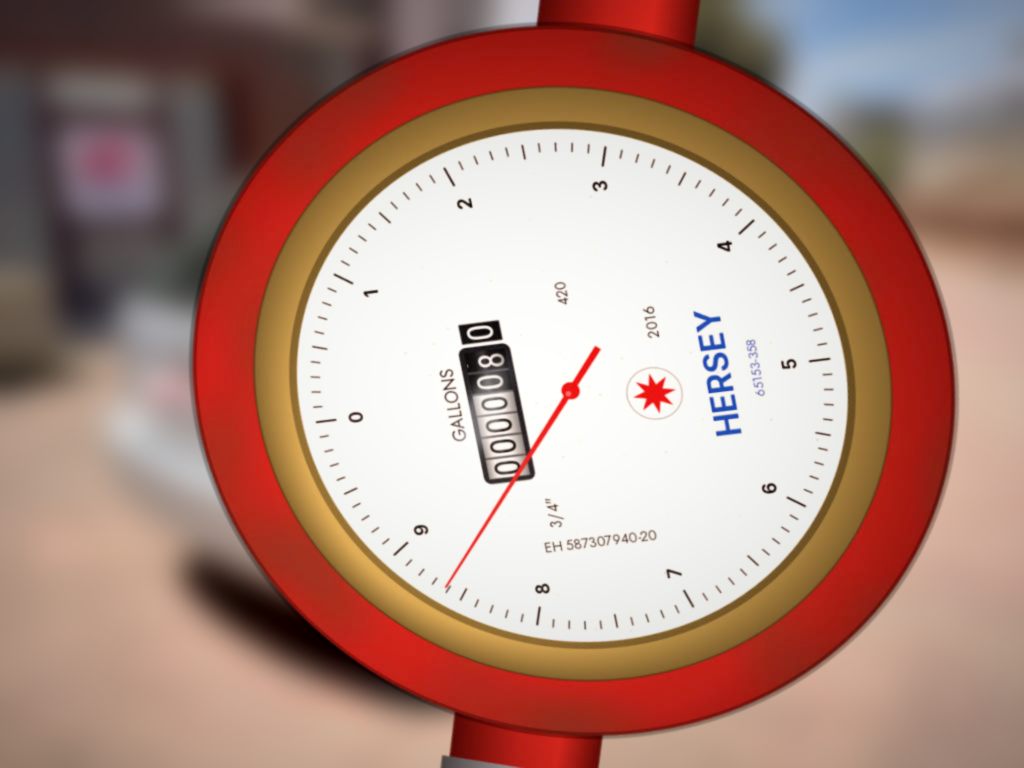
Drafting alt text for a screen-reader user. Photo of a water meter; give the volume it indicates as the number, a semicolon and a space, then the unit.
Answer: 78.6; gal
